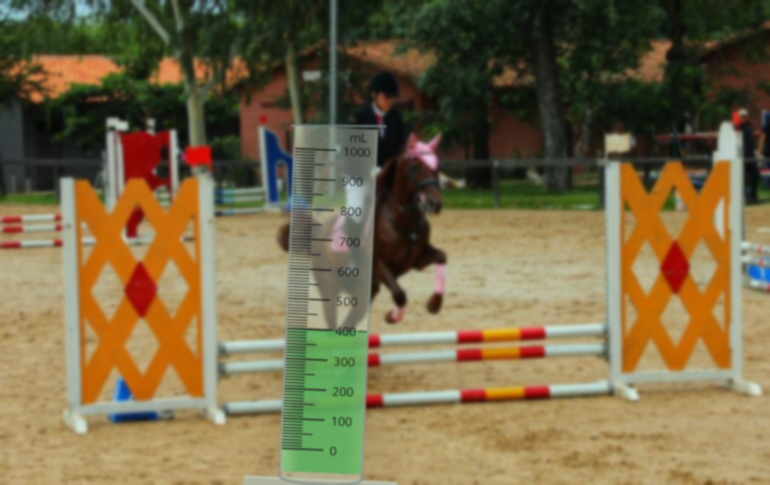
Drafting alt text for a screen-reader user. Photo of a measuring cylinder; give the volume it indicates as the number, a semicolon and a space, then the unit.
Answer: 400; mL
